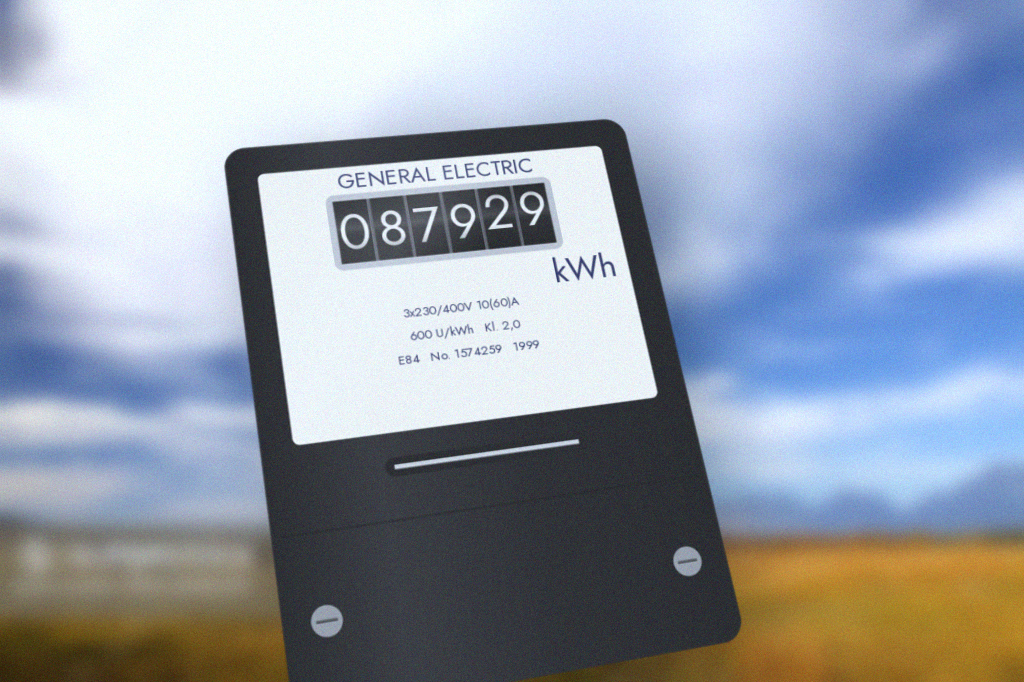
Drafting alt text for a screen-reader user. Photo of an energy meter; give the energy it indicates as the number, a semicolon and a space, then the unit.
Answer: 87929; kWh
